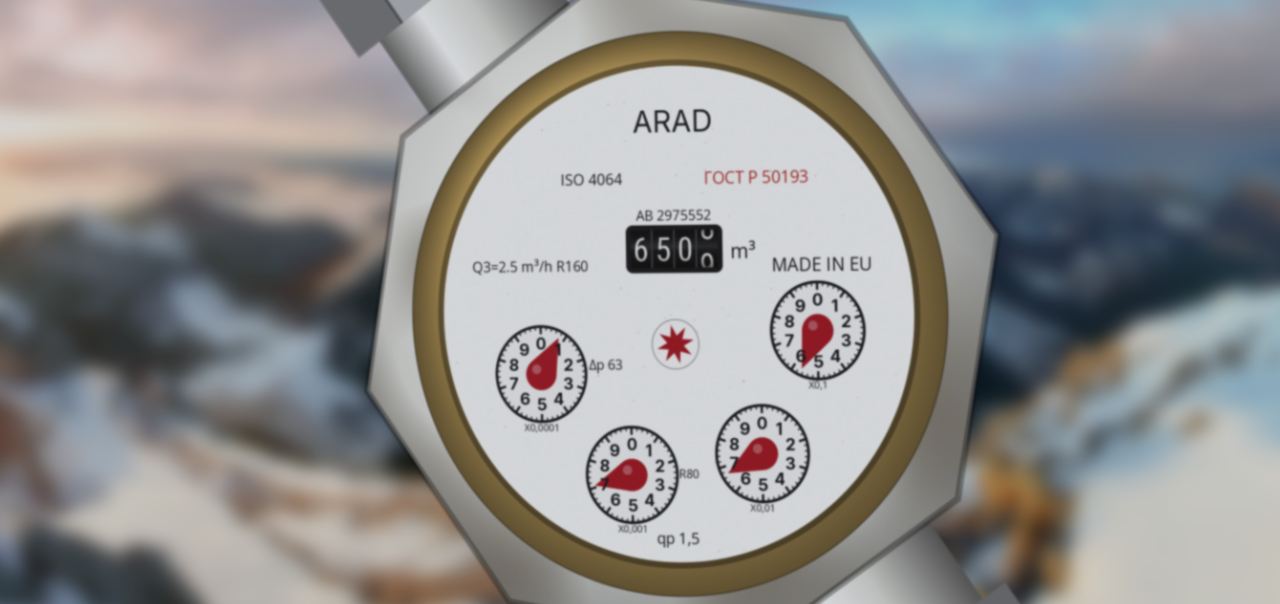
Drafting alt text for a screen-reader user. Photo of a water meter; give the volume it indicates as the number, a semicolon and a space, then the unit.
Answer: 6508.5670; m³
